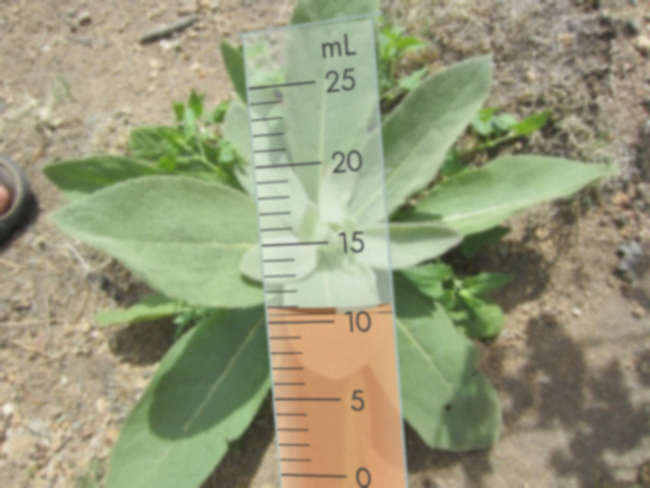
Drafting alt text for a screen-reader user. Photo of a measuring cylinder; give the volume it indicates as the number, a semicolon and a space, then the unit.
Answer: 10.5; mL
